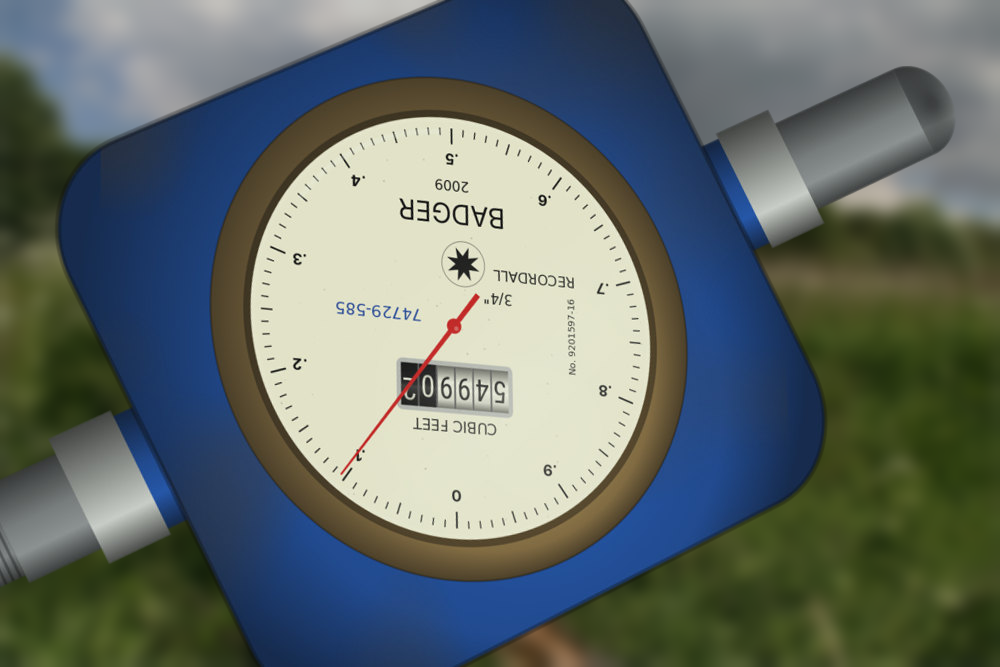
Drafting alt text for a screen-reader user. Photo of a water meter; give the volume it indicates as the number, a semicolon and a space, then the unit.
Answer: 549902.10; ft³
